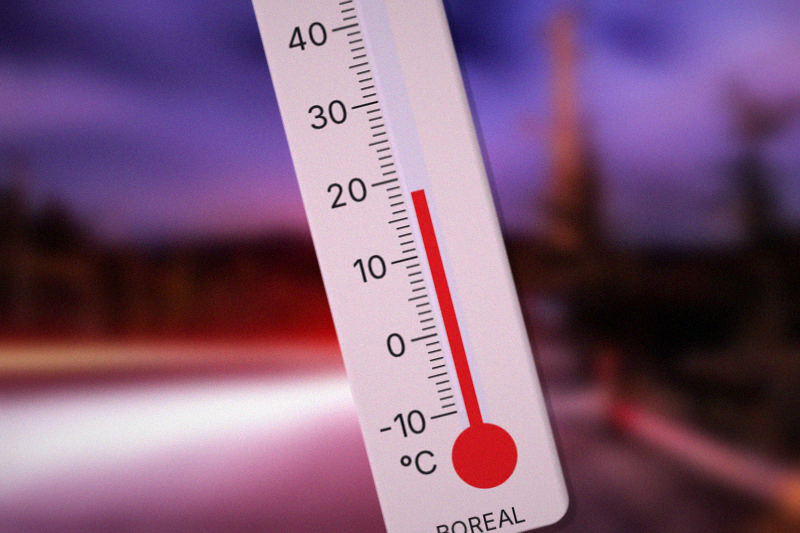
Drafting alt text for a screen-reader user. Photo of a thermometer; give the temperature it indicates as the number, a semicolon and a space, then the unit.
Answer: 18; °C
